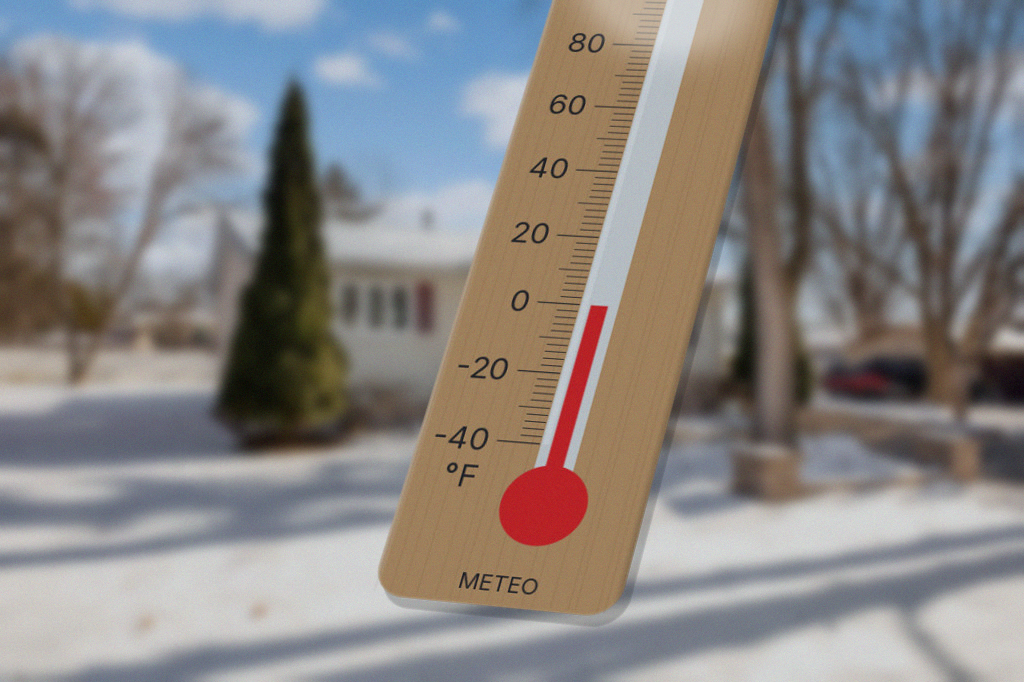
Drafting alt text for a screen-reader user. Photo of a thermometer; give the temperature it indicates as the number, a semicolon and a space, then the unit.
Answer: 0; °F
